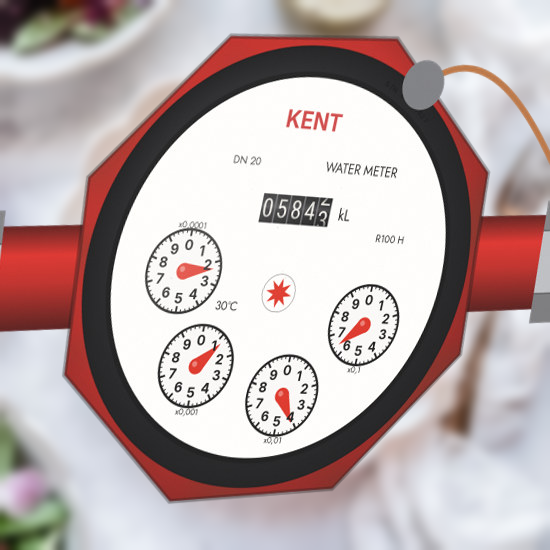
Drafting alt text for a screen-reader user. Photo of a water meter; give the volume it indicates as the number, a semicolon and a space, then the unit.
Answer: 5842.6412; kL
